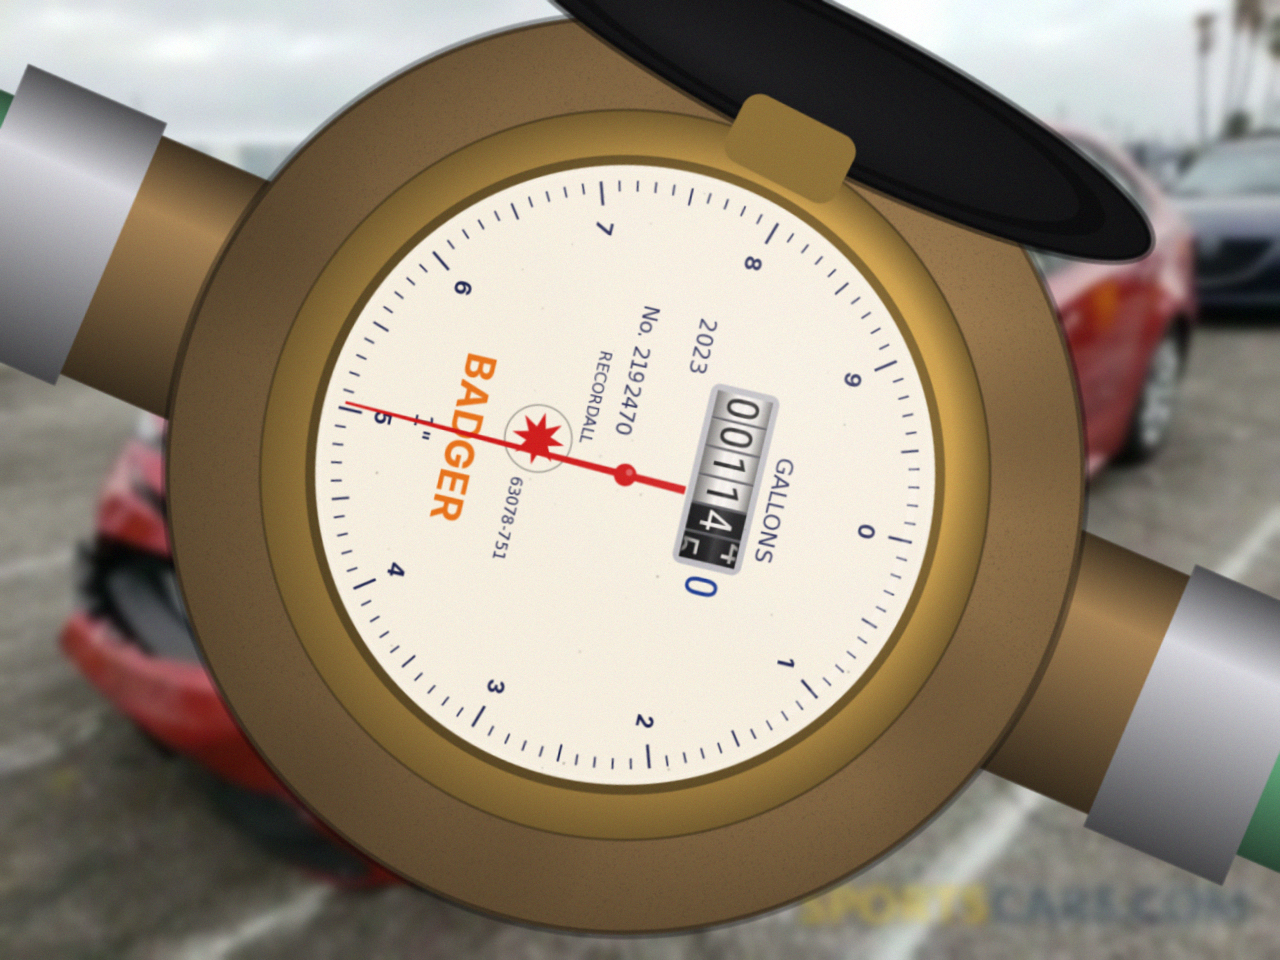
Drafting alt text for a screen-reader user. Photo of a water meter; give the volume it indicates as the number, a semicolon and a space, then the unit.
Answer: 11445.0; gal
